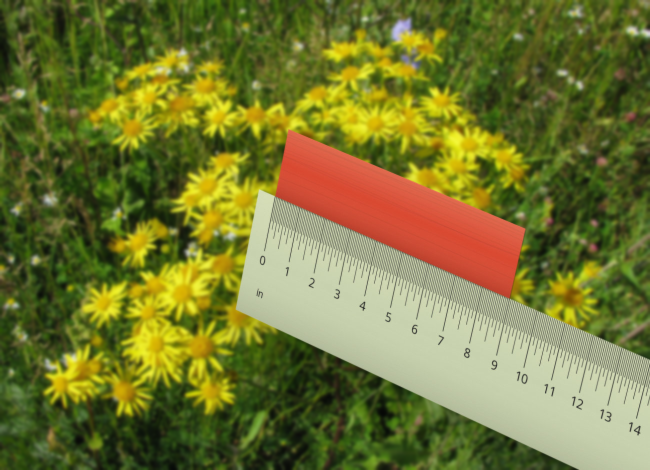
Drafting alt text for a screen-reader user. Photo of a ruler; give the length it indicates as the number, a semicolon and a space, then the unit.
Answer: 9; in
